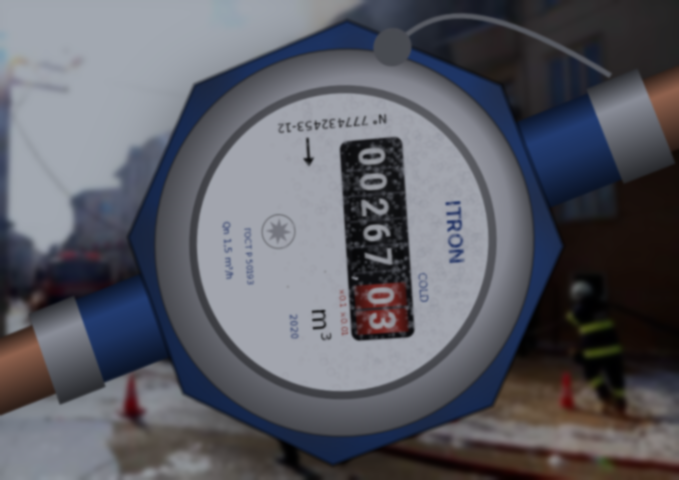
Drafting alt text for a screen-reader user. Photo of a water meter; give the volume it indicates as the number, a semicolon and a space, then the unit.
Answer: 267.03; m³
